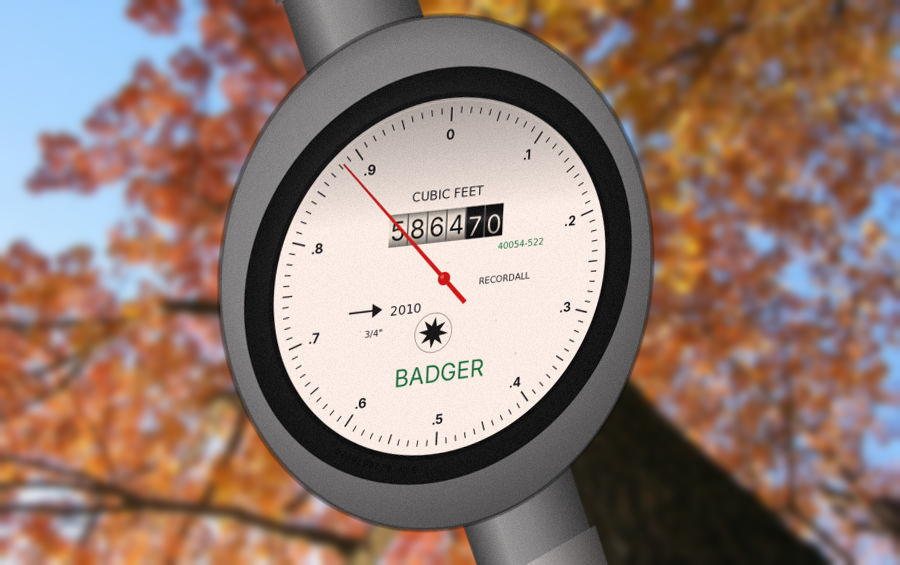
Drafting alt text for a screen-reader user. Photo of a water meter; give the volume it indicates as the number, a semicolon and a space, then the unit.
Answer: 586469.88; ft³
